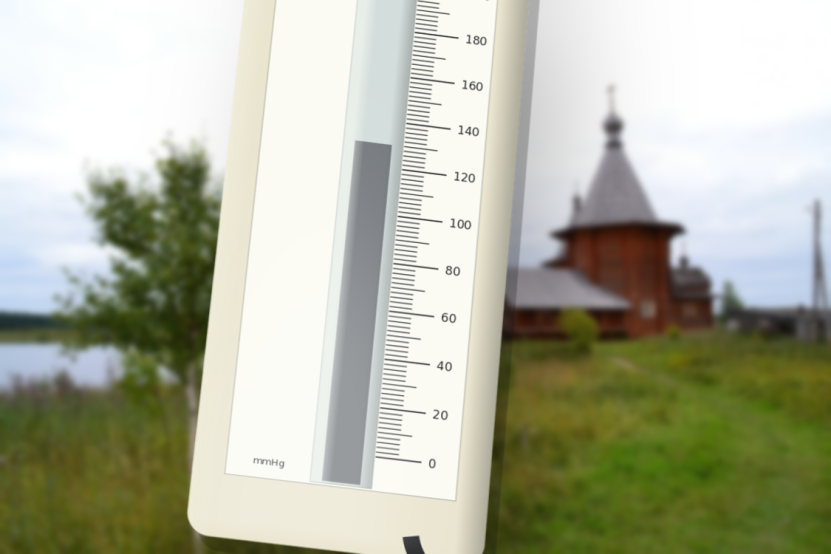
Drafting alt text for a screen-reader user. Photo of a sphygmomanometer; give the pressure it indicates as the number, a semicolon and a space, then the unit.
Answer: 130; mmHg
